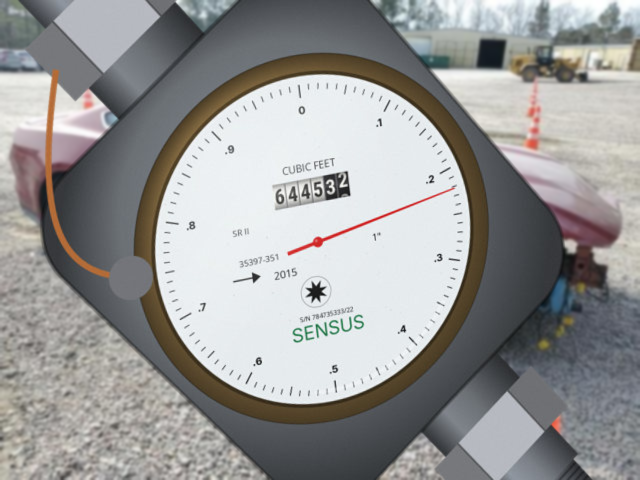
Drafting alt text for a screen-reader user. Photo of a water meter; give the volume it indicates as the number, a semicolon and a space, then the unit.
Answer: 644532.22; ft³
